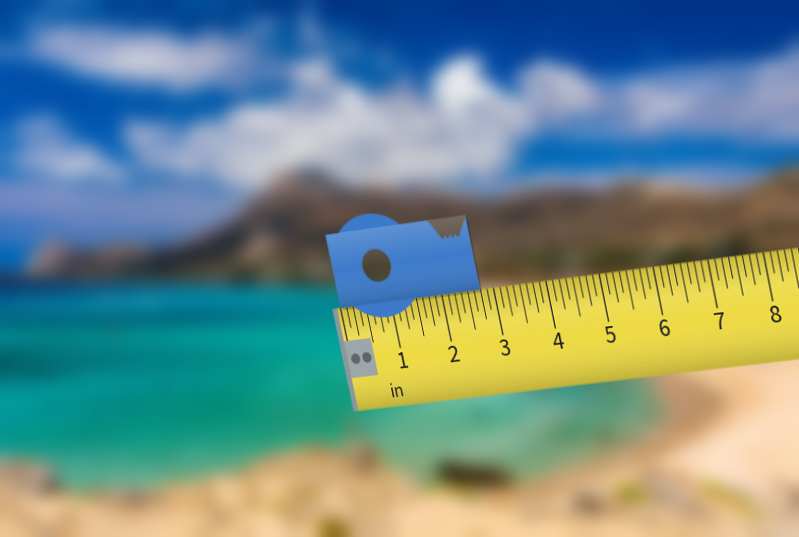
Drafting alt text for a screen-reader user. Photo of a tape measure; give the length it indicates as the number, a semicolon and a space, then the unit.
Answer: 2.75; in
